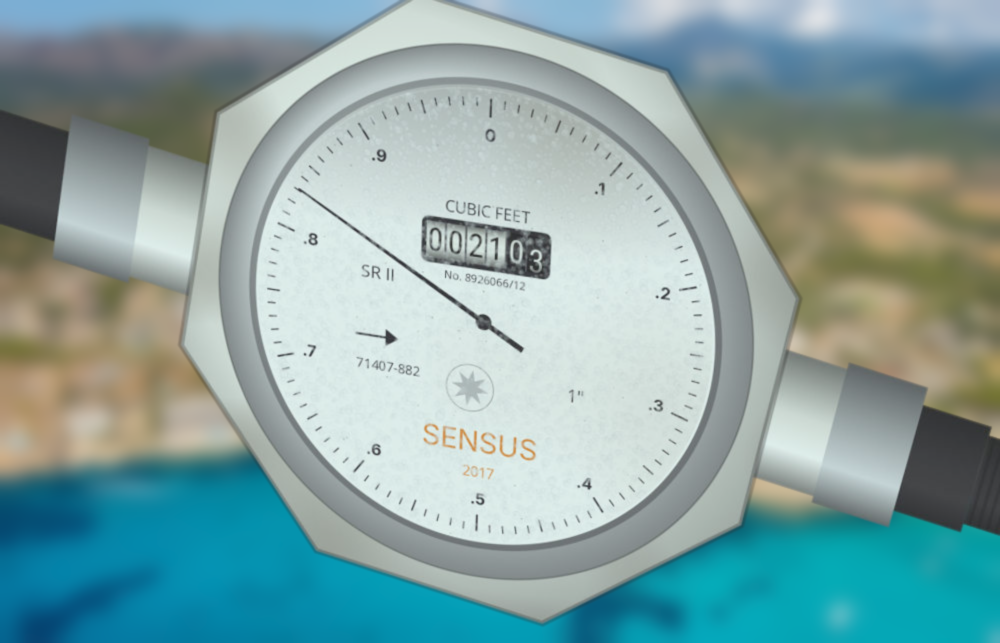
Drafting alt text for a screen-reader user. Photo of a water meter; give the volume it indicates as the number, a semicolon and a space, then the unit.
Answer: 2102.83; ft³
